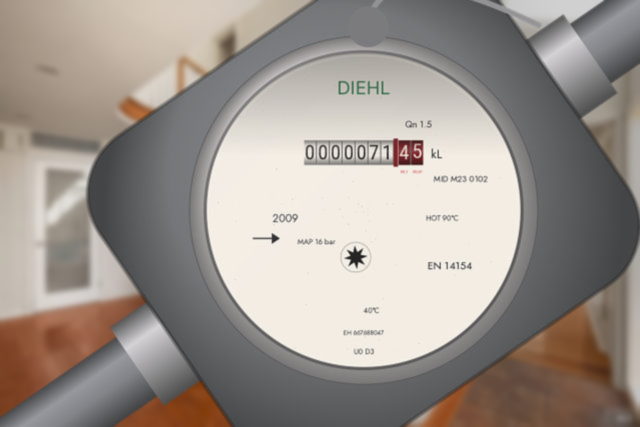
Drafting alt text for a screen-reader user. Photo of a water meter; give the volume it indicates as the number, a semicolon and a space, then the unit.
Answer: 71.45; kL
